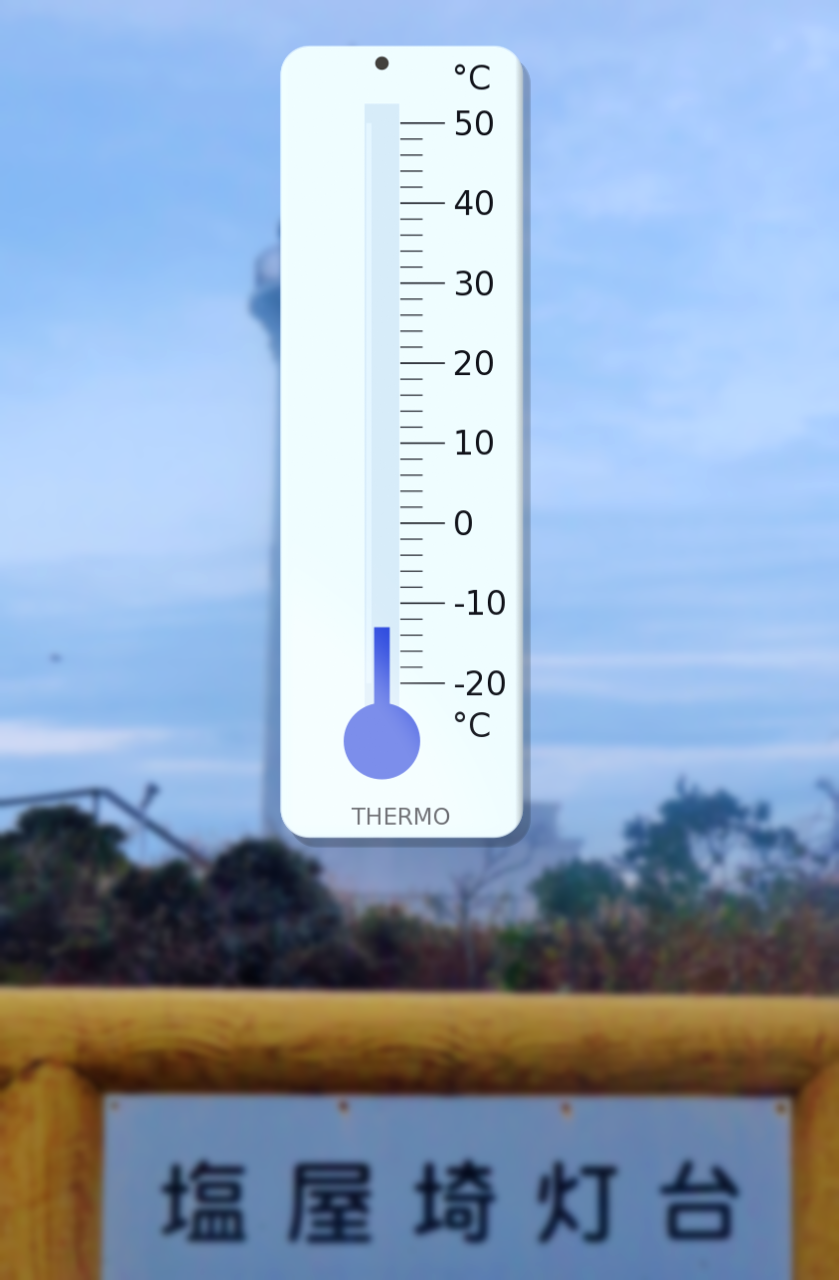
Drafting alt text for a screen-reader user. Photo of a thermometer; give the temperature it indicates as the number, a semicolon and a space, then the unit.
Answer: -13; °C
